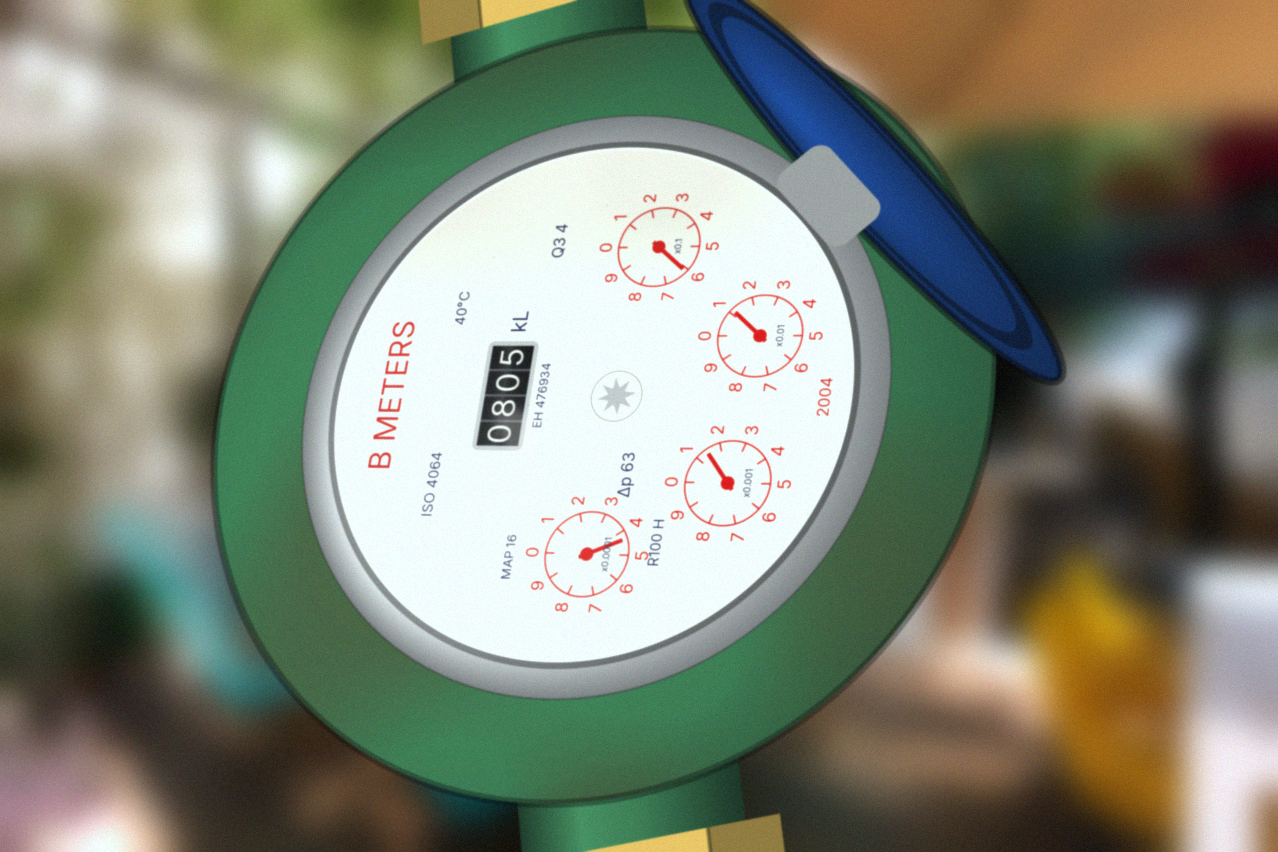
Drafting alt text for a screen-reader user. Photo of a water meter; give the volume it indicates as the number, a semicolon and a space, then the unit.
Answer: 805.6114; kL
